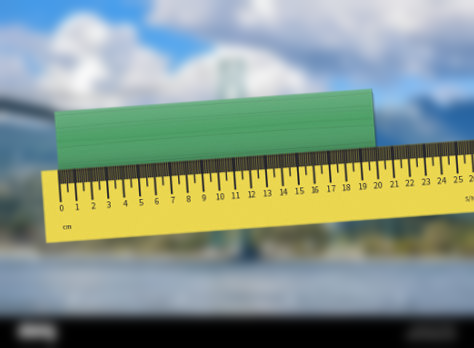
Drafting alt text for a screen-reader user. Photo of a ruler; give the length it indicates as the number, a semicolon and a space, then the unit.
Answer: 20; cm
